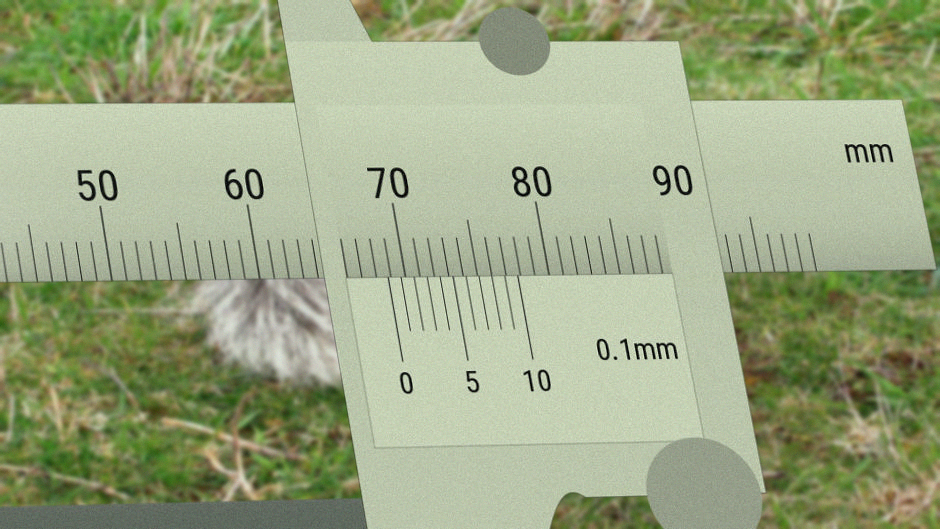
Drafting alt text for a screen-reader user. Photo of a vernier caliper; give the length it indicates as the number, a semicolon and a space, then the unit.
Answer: 68.8; mm
